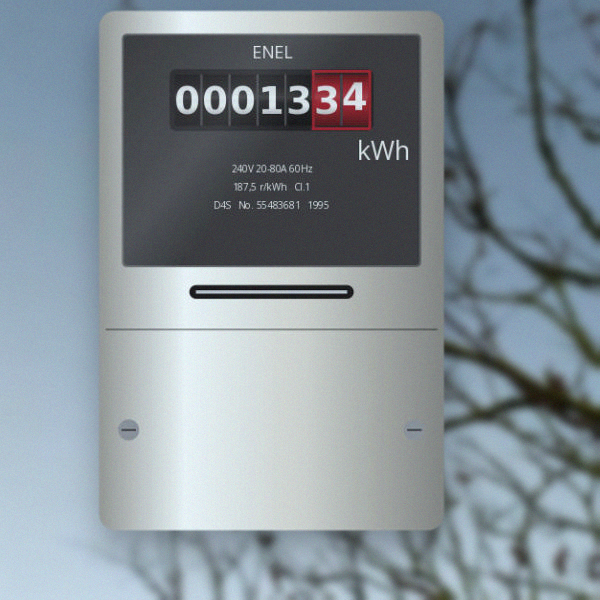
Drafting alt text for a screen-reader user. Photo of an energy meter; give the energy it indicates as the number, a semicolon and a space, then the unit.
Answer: 13.34; kWh
